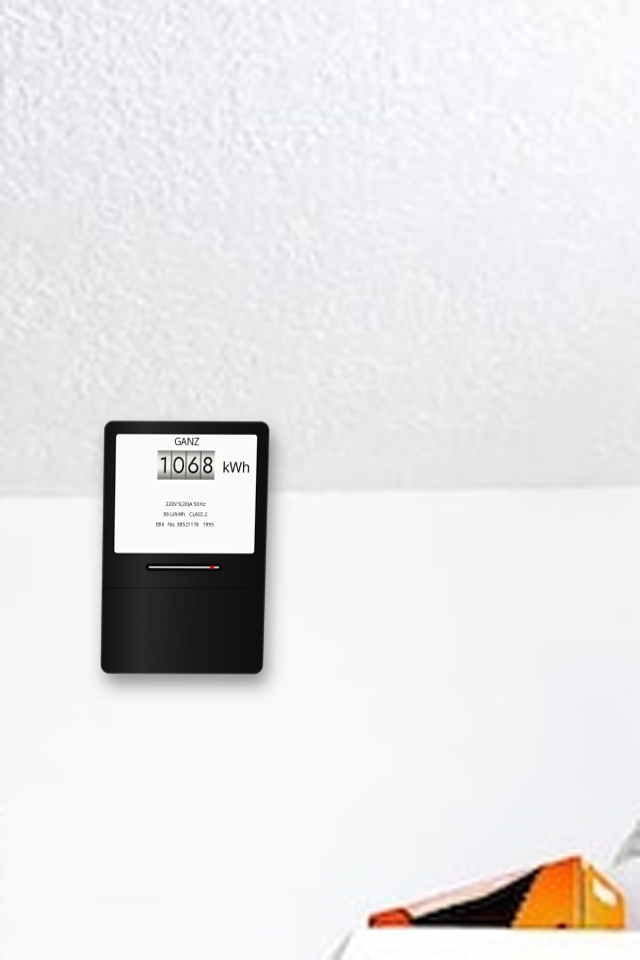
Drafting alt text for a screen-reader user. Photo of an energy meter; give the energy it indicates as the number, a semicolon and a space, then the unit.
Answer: 1068; kWh
